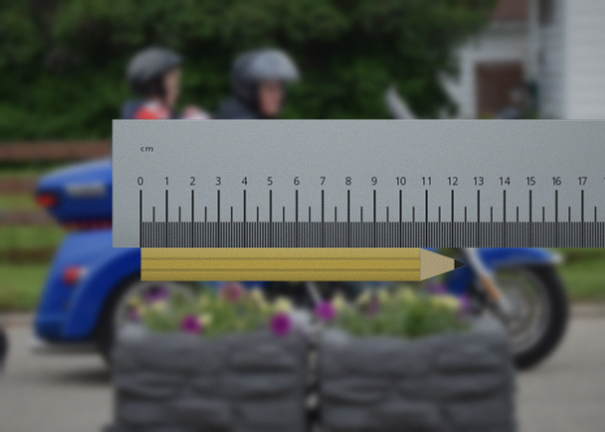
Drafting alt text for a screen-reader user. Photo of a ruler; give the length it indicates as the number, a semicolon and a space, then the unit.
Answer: 12.5; cm
